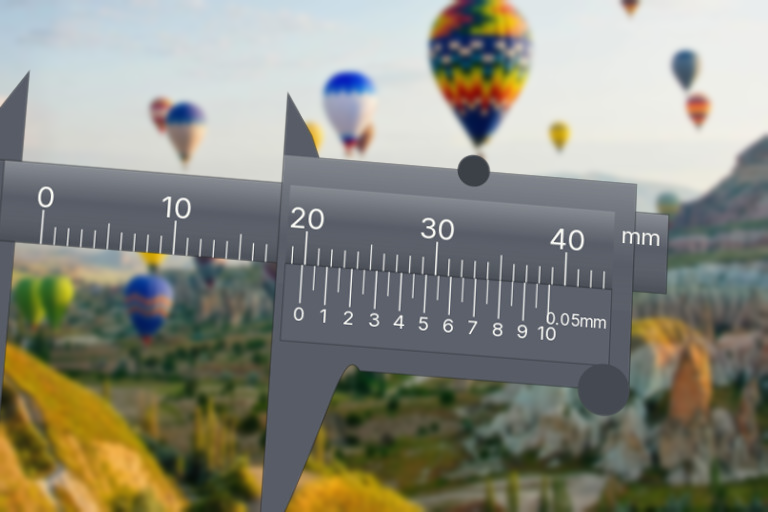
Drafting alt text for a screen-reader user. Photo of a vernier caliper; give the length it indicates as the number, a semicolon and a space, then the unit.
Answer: 19.8; mm
